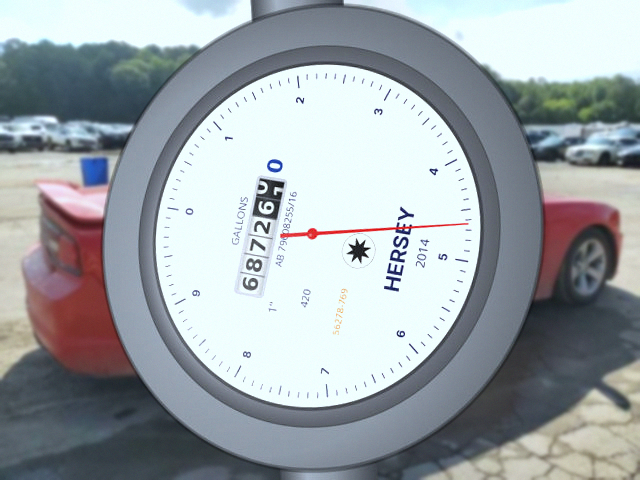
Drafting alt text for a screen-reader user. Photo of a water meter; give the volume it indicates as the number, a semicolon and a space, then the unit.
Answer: 6872604.6; gal
